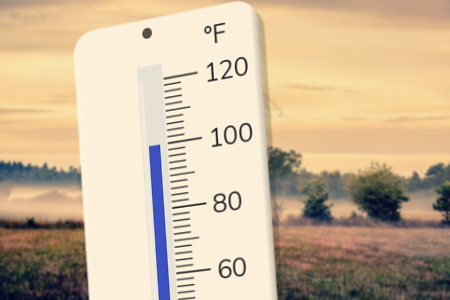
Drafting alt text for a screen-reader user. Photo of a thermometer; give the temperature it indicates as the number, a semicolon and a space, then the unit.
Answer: 100; °F
